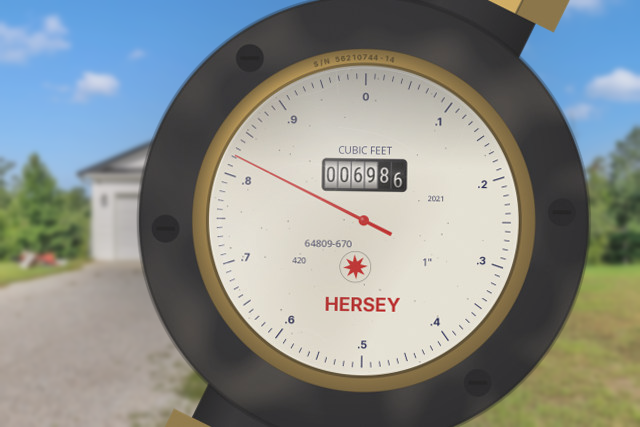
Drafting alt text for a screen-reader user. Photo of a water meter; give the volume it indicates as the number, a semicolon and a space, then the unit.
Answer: 6985.82; ft³
